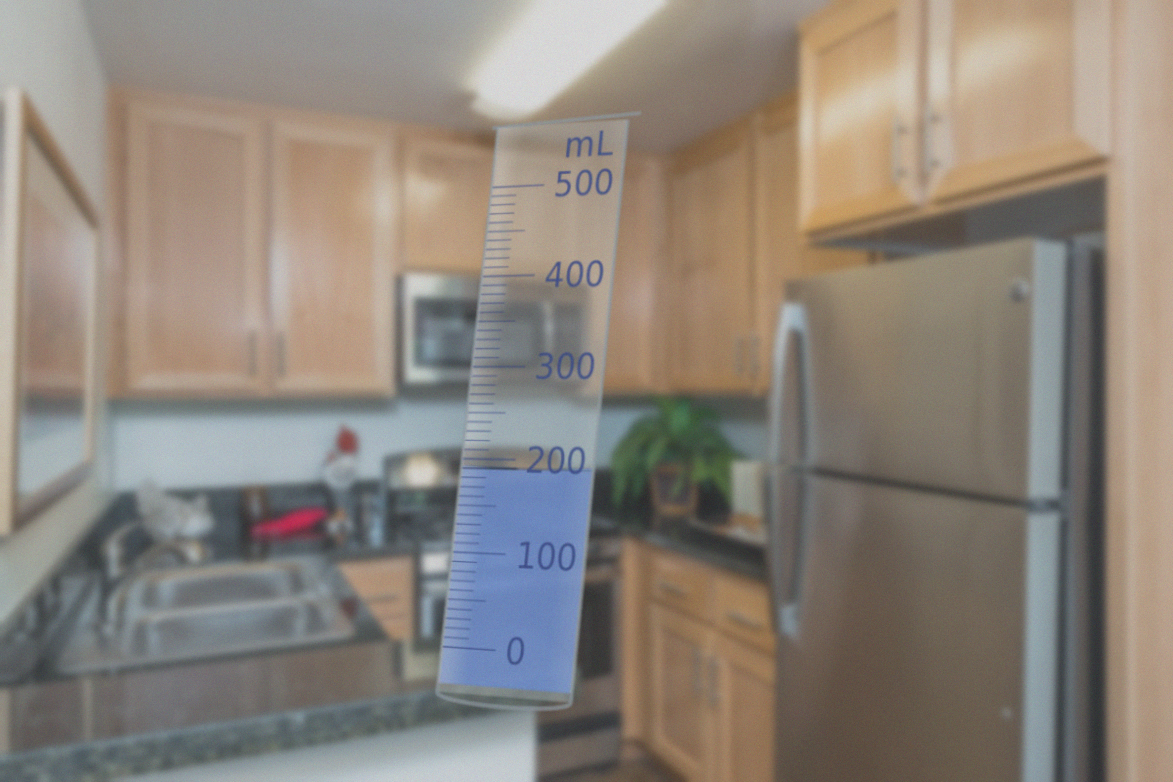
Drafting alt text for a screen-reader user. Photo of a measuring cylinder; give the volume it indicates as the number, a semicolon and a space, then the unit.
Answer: 190; mL
